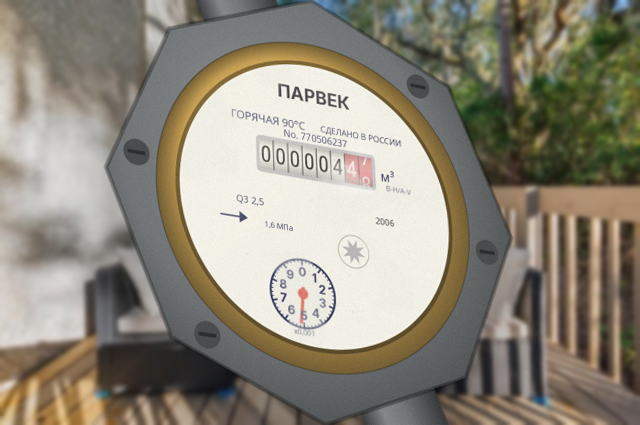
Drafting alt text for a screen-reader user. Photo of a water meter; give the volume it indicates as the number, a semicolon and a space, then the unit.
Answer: 4.475; m³
